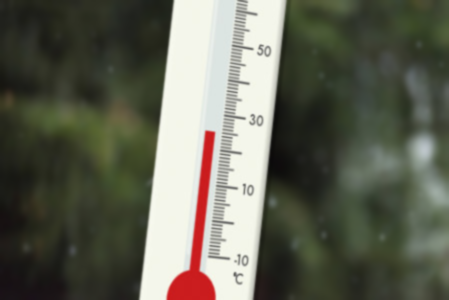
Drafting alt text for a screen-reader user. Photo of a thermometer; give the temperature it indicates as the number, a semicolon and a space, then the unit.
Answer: 25; °C
